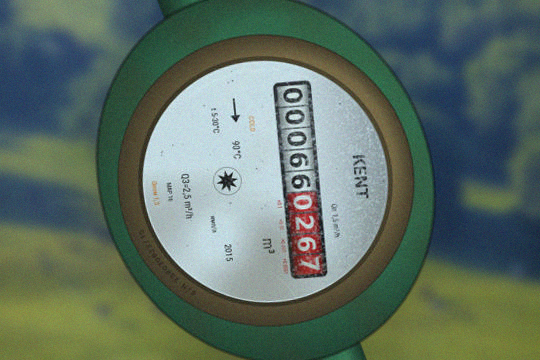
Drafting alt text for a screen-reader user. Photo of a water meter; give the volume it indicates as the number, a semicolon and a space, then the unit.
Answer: 66.0267; m³
